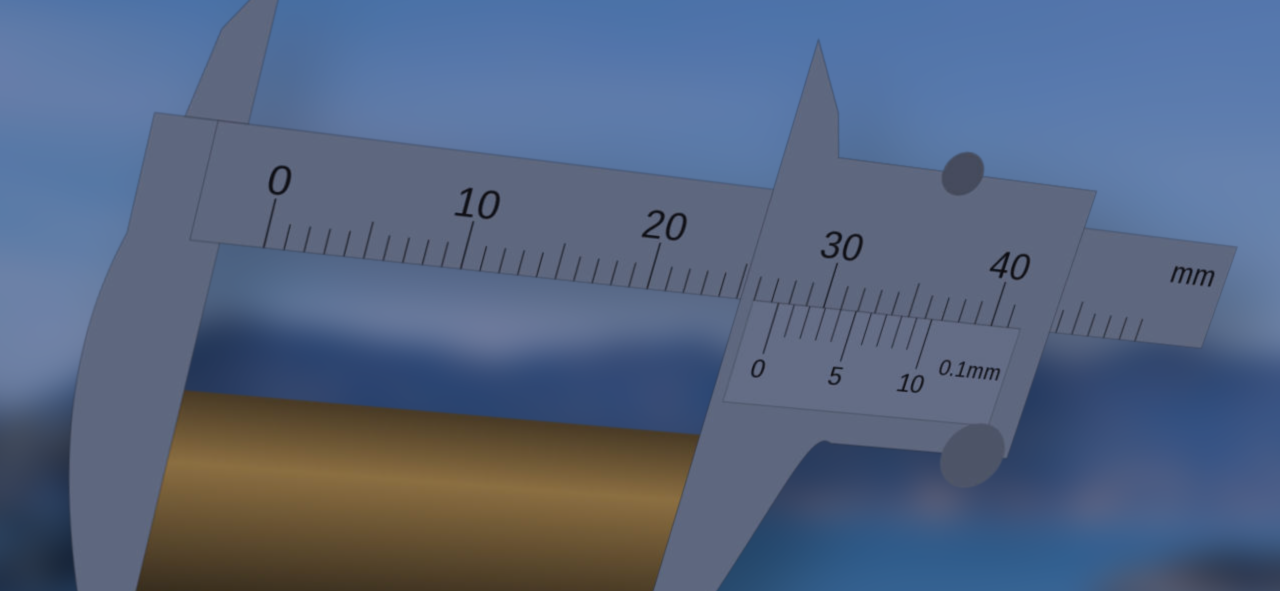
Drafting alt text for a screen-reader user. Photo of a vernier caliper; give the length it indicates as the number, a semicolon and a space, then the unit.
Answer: 27.4; mm
